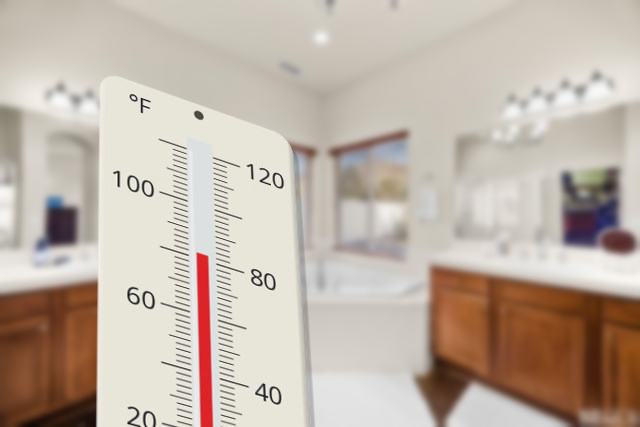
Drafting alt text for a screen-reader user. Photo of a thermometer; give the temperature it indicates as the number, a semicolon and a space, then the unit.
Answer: 82; °F
